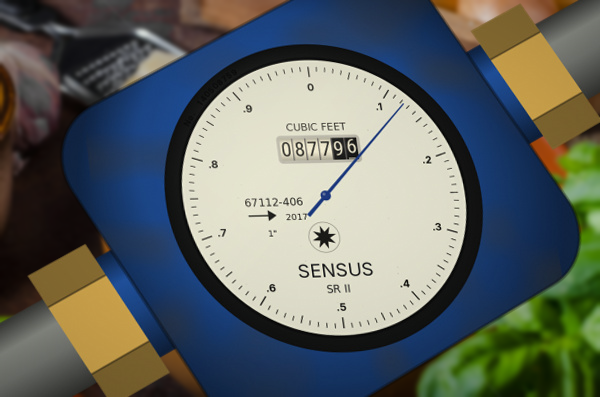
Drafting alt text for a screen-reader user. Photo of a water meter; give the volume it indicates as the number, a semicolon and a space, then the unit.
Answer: 87796.12; ft³
